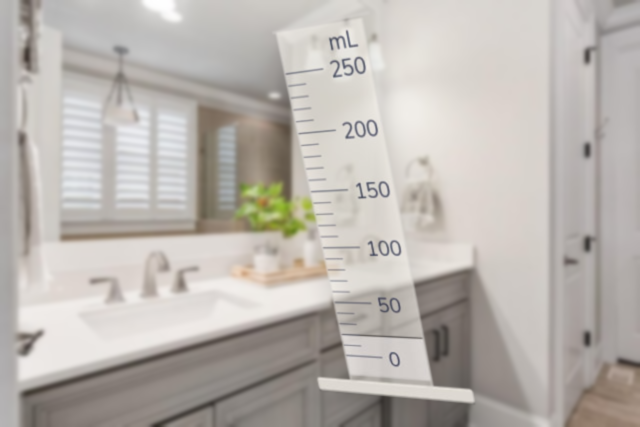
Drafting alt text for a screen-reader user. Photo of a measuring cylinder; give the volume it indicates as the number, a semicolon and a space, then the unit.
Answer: 20; mL
